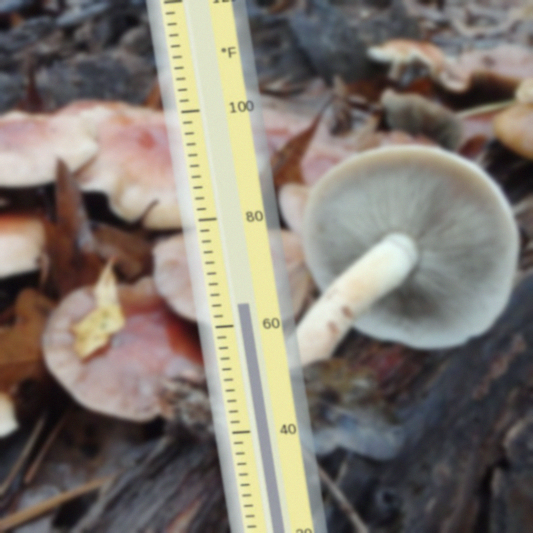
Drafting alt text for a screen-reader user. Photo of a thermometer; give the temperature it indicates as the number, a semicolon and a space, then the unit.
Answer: 64; °F
